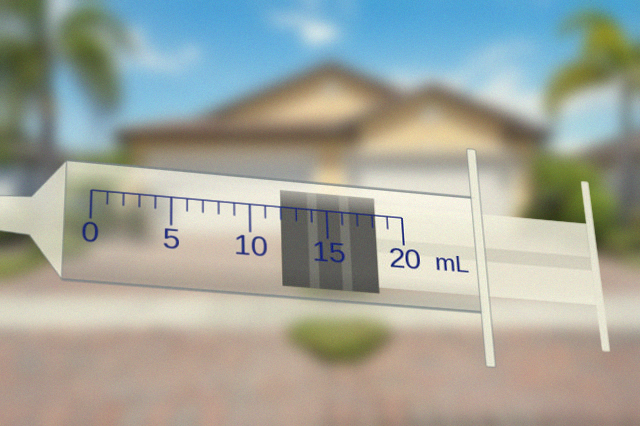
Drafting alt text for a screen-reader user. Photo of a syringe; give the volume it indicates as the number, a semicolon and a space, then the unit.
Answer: 12; mL
